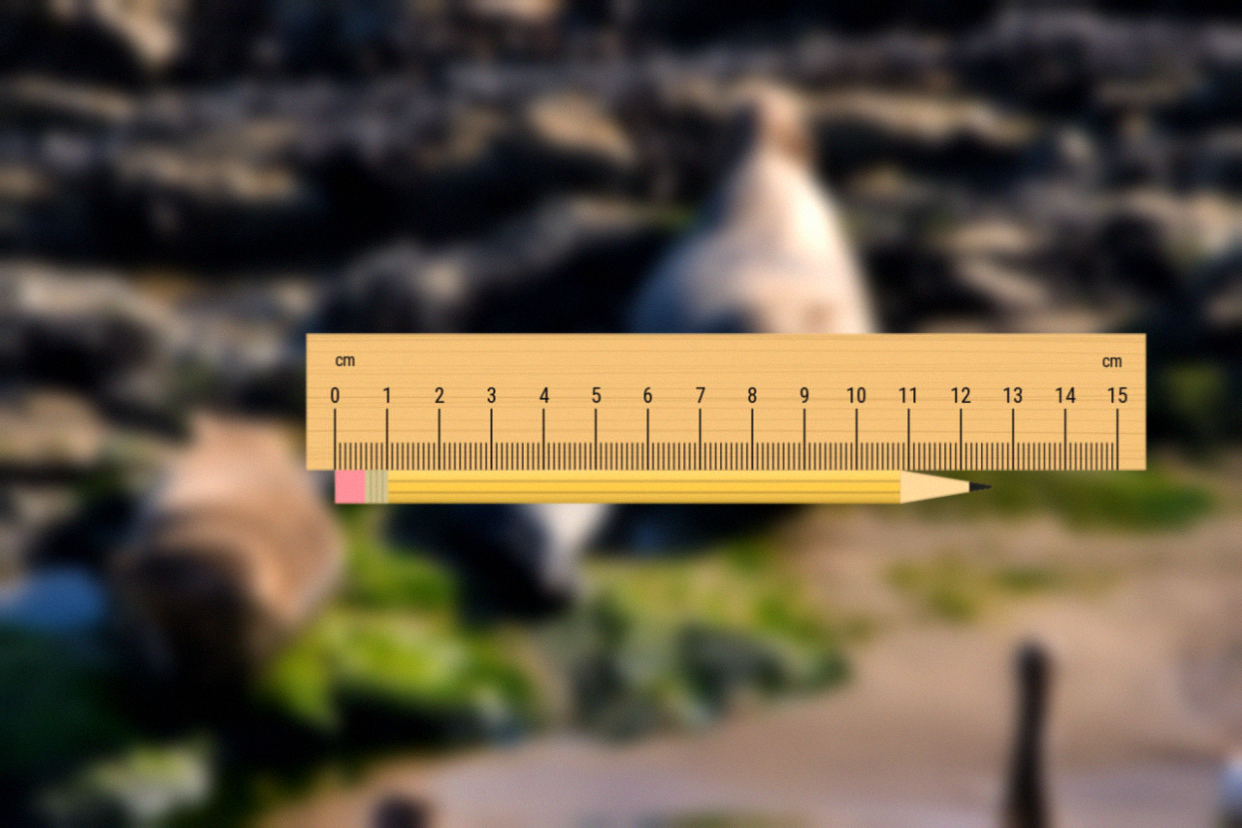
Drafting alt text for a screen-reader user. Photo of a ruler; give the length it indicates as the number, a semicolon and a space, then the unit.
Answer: 12.6; cm
